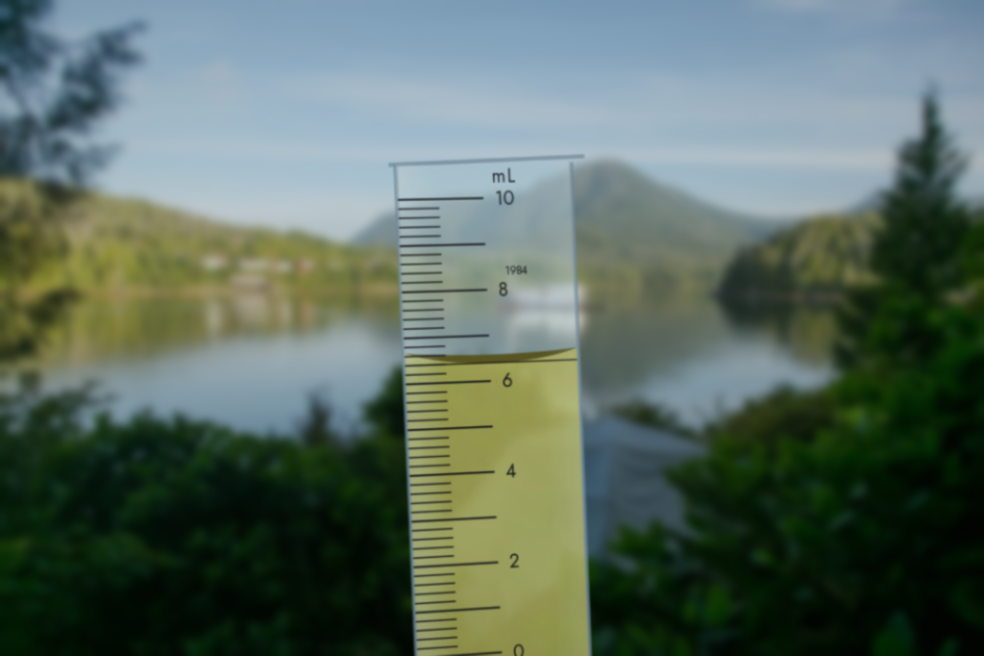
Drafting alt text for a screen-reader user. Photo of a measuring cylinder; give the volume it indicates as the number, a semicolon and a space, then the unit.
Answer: 6.4; mL
